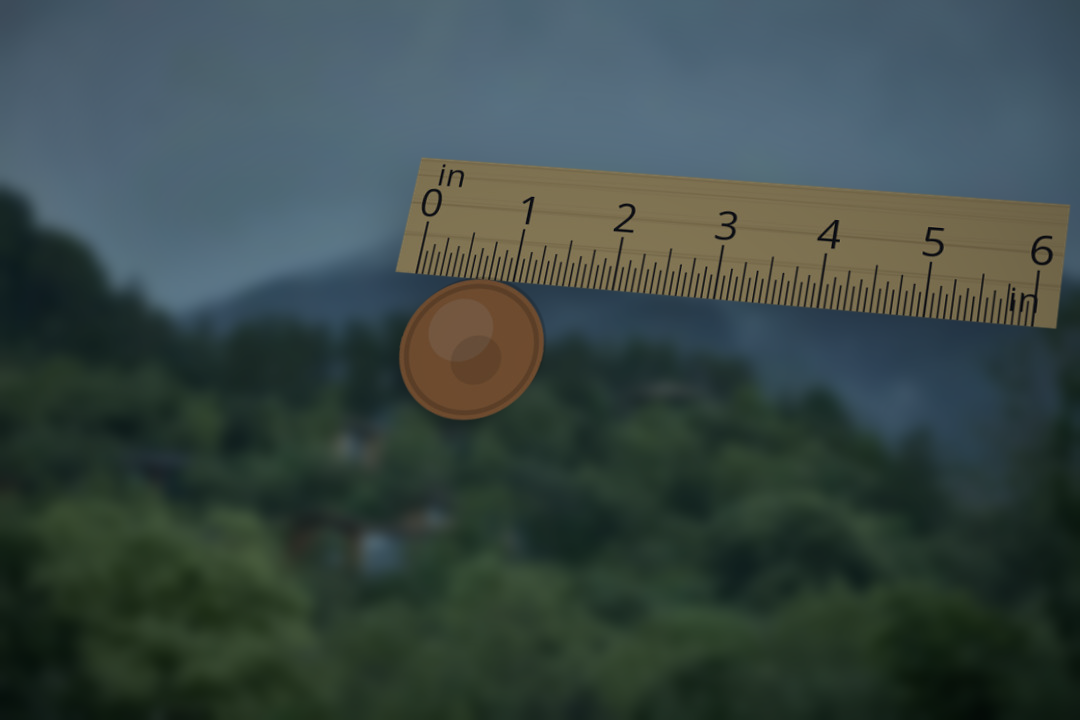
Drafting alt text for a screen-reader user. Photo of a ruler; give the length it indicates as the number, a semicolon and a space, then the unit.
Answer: 1.4375; in
